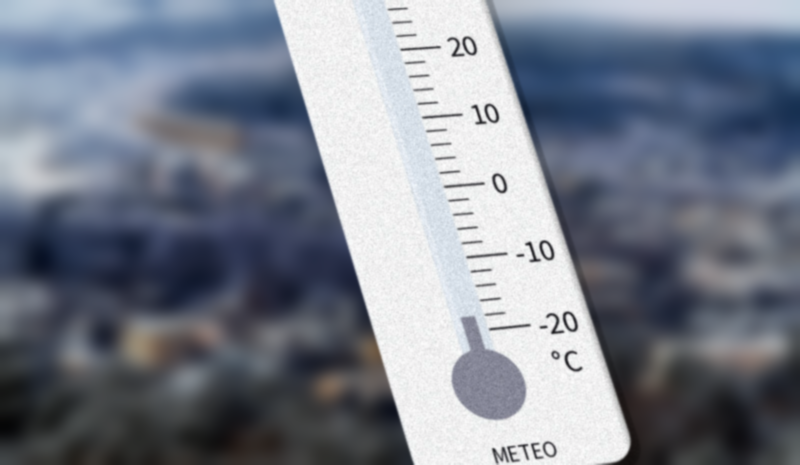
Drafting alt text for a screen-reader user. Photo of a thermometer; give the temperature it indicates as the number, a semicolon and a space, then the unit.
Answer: -18; °C
